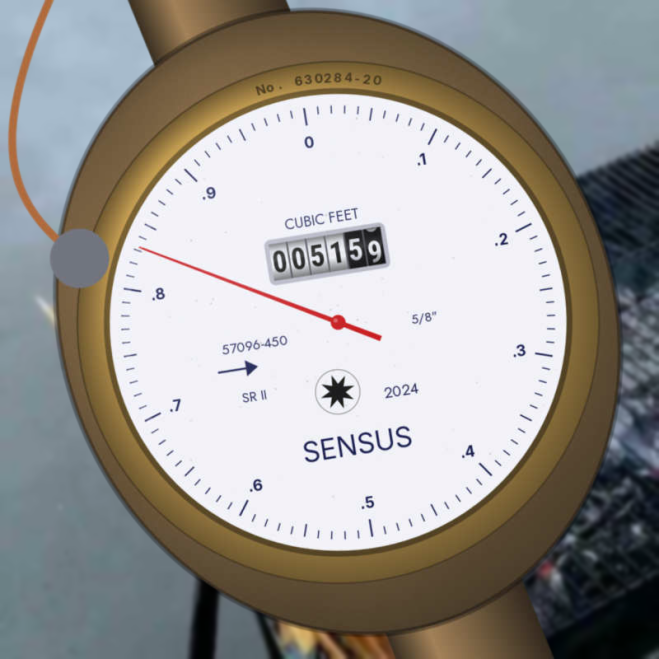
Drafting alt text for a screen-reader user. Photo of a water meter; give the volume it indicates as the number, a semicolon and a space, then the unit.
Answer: 5158.83; ft³
